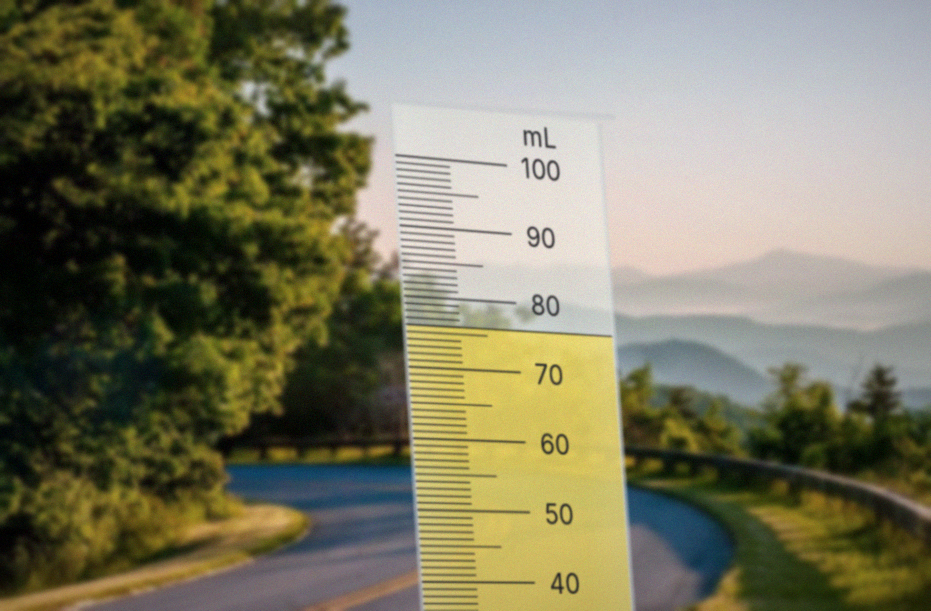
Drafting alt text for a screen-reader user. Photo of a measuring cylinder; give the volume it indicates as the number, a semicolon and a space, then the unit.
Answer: 76; mL
